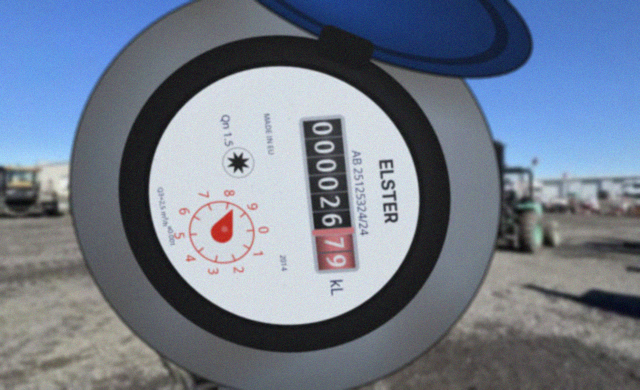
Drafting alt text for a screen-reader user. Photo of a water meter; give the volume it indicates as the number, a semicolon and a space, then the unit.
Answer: 26.798; kL
